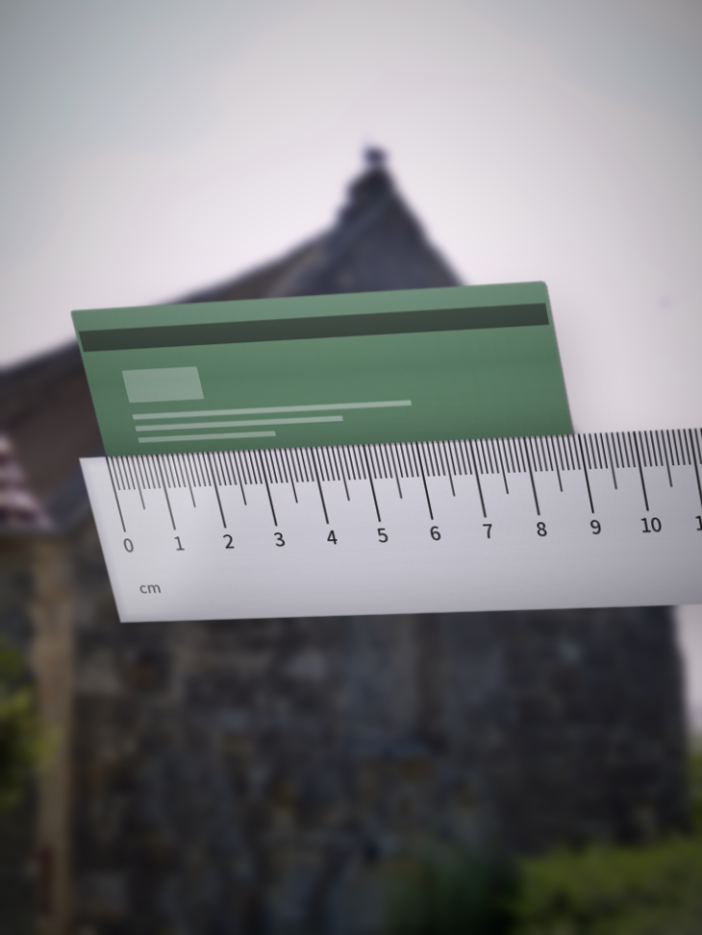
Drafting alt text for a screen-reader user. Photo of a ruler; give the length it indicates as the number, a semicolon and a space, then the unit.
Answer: 8.9; cm
